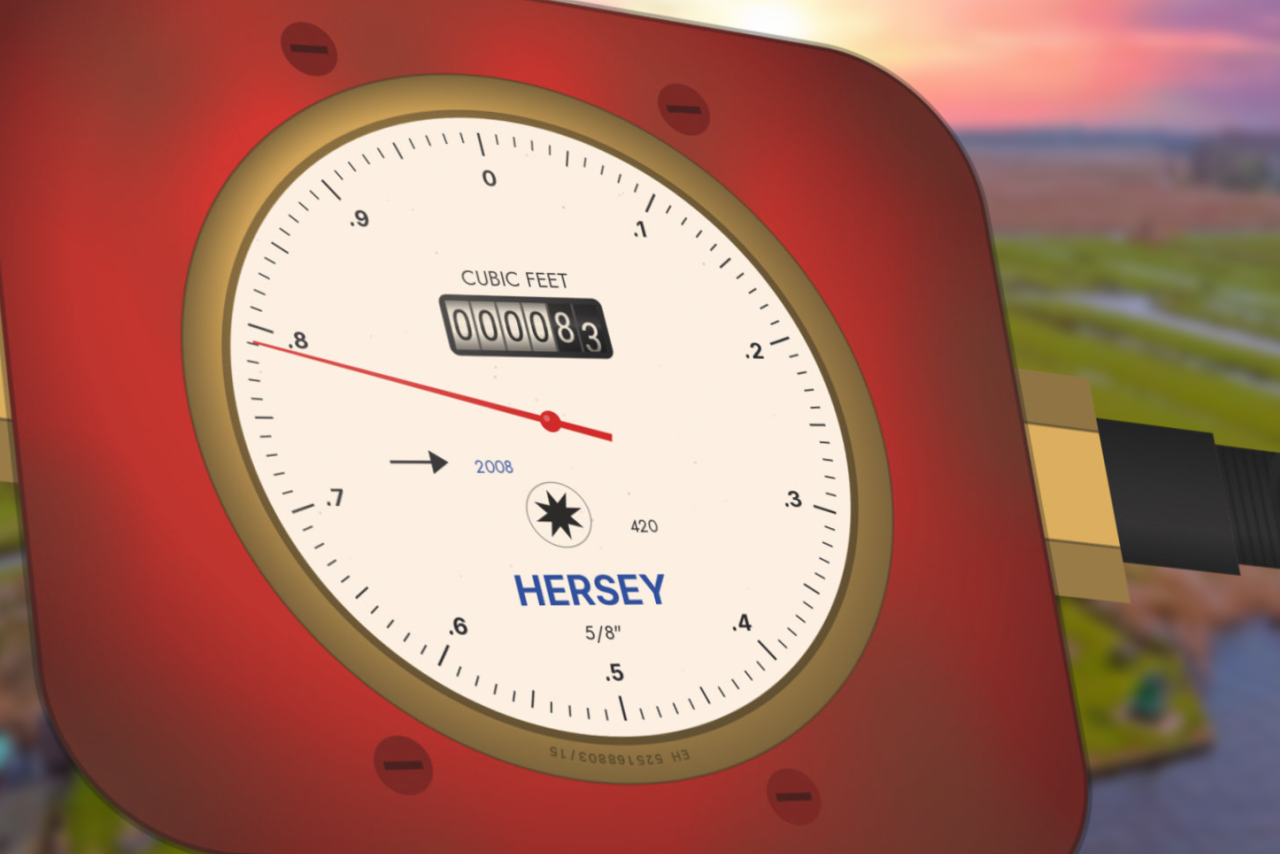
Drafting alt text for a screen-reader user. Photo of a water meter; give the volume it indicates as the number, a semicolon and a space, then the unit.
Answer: 82.79; ft³
